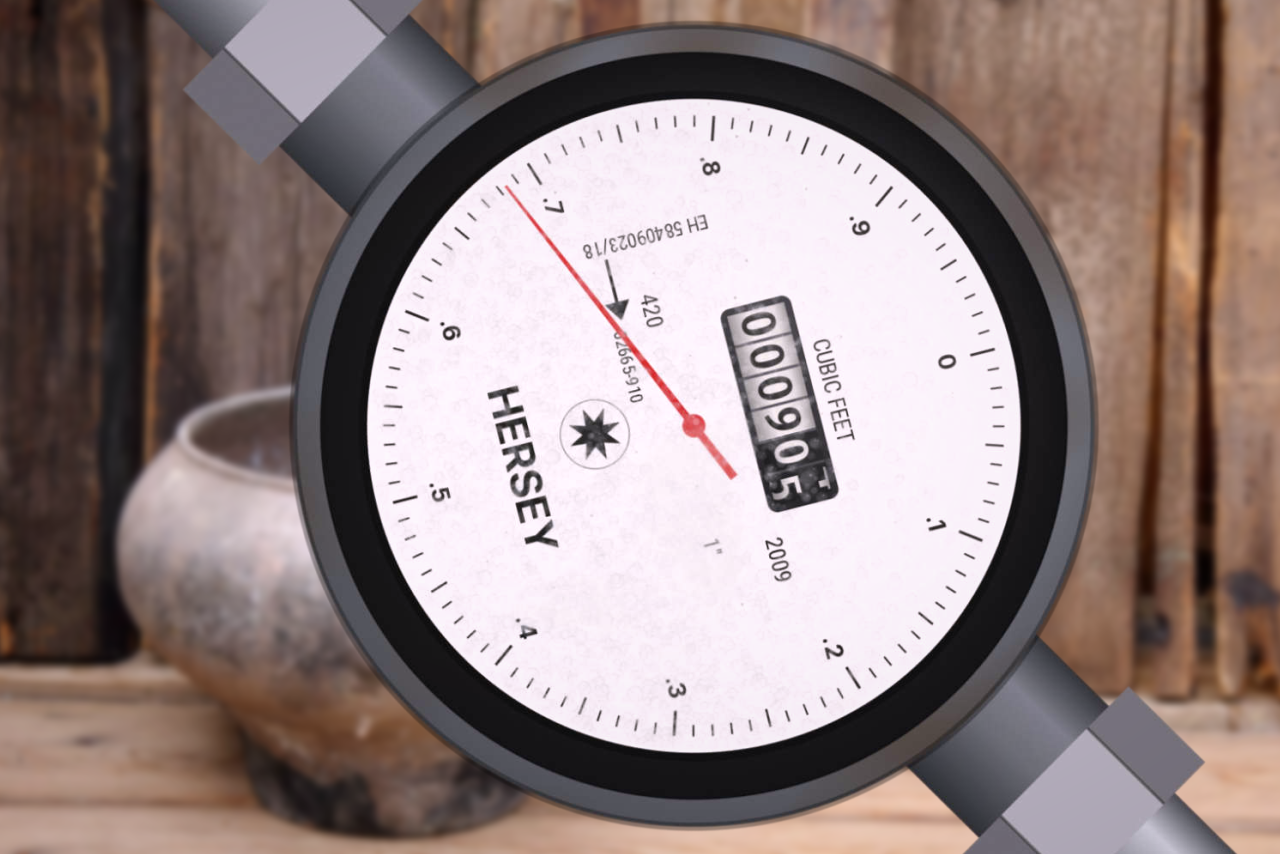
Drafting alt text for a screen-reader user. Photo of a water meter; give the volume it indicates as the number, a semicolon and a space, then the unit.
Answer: 904.68; ft³
